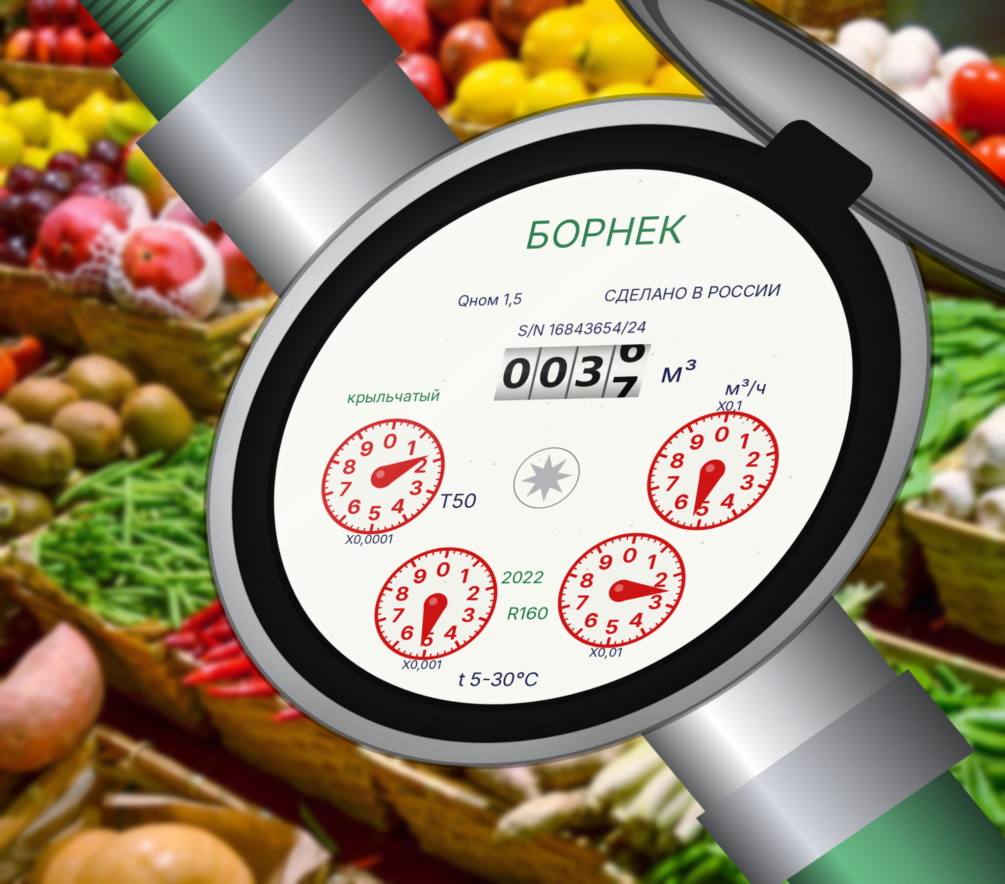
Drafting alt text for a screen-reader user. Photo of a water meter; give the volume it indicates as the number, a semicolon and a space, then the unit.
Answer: 36.5251; m³
